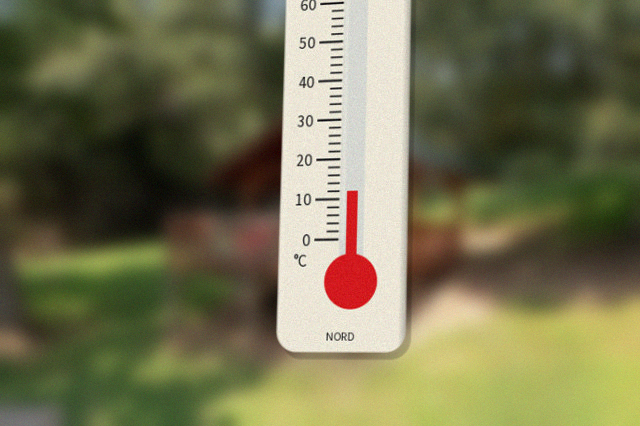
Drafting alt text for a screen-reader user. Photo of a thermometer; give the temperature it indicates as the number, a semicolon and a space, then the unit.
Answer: 12; °C
